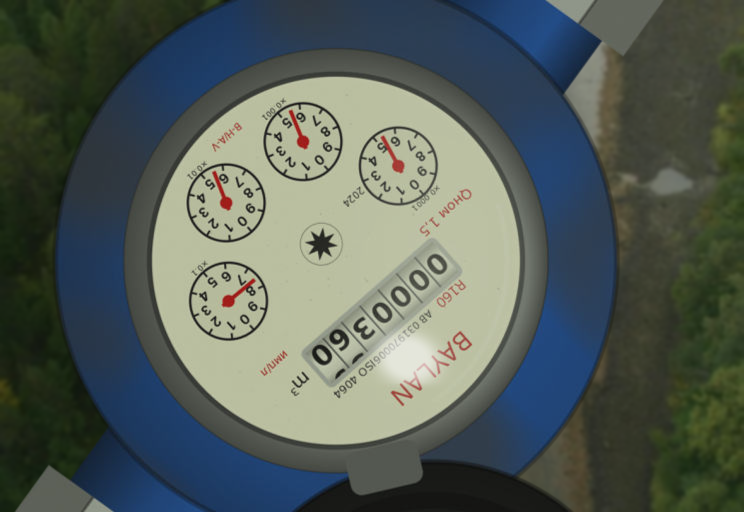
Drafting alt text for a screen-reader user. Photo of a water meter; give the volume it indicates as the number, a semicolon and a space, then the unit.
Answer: 359.7555; m³
